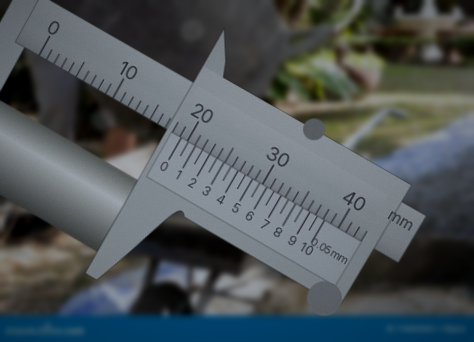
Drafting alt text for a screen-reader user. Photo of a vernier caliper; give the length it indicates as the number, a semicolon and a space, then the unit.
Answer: 19.2; mm
